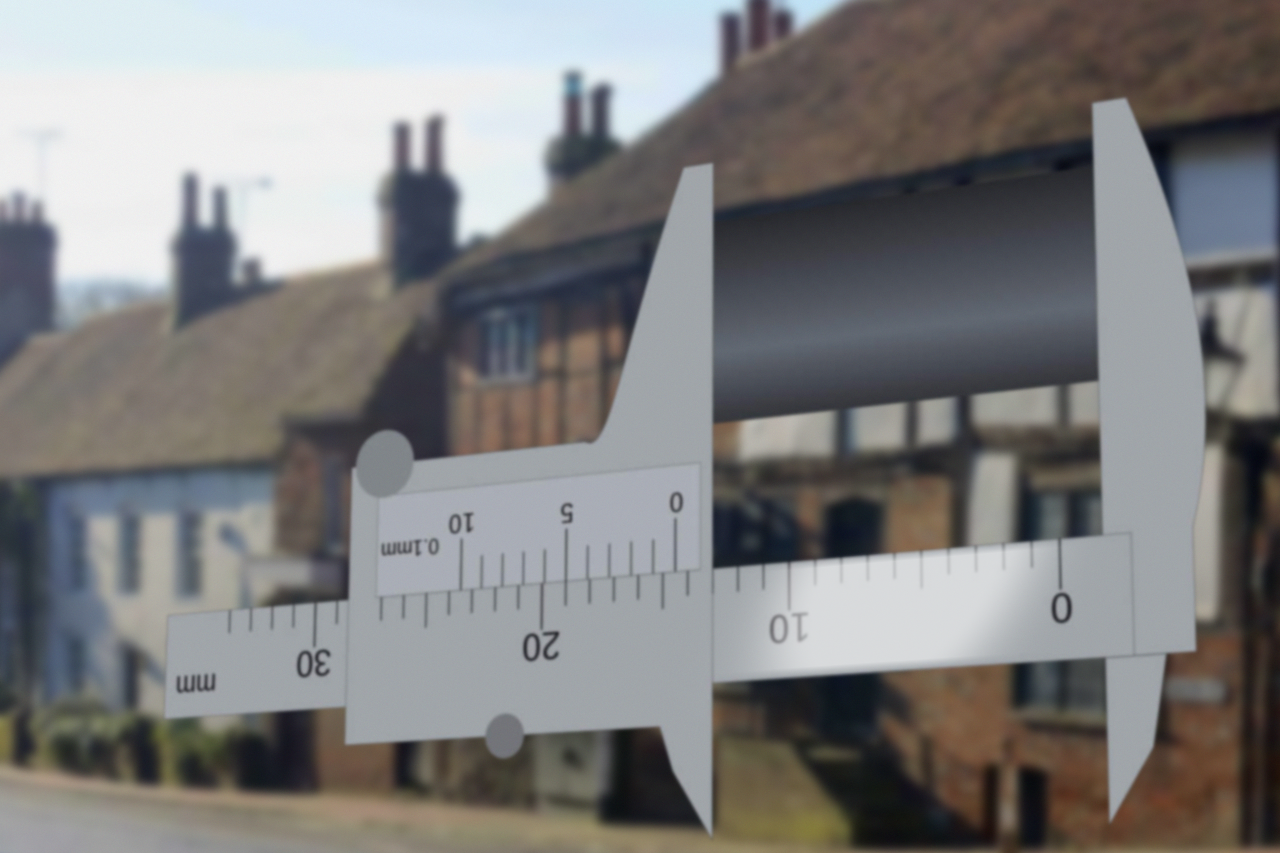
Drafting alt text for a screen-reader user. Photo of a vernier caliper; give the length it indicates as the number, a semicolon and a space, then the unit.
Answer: 14.5; mm
